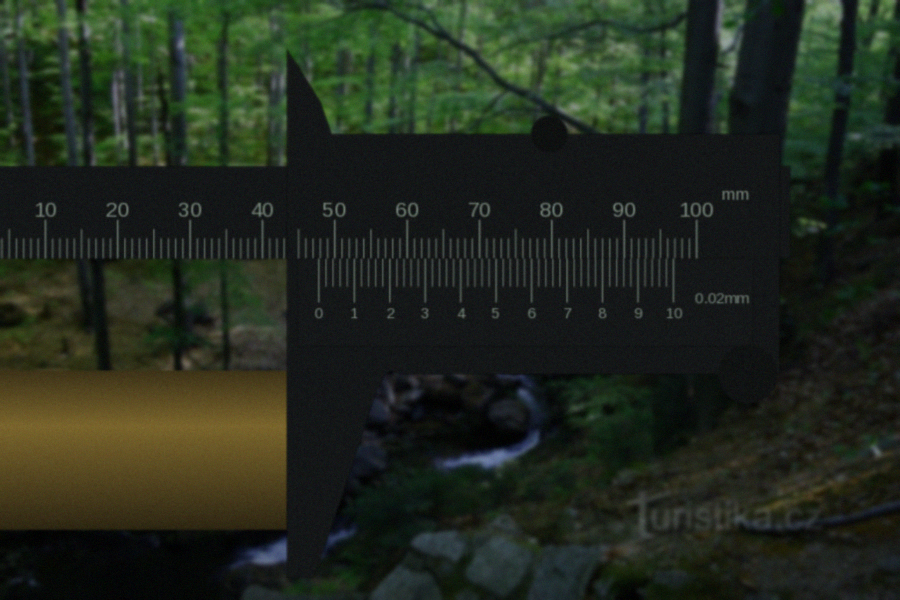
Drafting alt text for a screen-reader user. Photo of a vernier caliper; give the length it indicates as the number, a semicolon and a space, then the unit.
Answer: 47.8; mm
